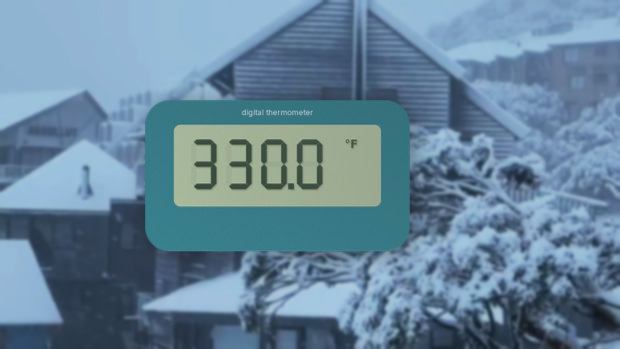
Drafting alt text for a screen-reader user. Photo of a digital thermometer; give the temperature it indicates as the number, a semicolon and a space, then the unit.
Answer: 330.0; °F
